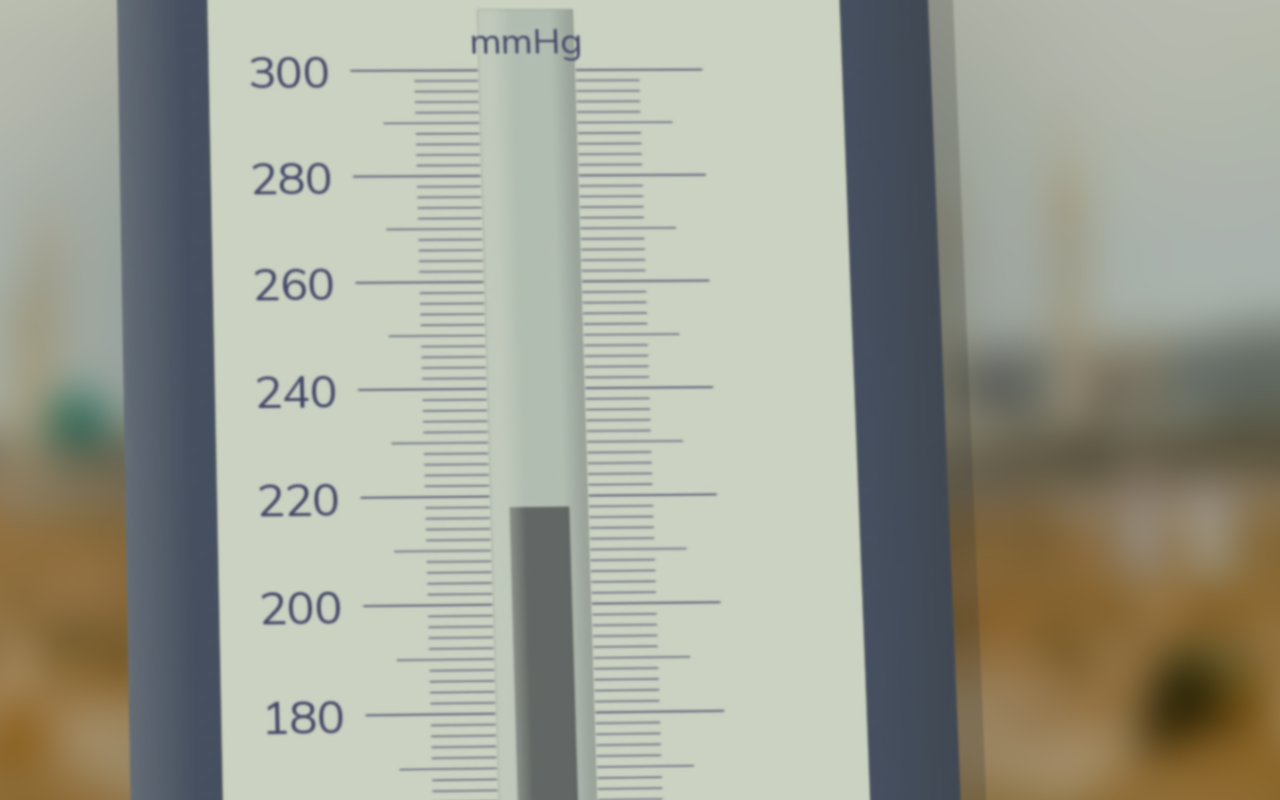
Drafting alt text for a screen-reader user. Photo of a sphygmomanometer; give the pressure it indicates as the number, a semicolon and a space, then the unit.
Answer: 218; mmHg
